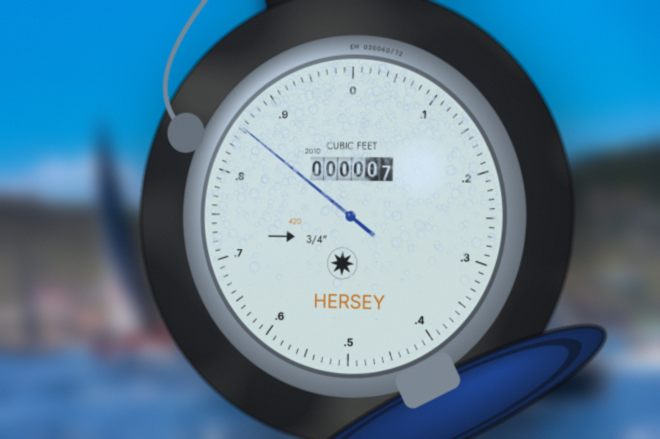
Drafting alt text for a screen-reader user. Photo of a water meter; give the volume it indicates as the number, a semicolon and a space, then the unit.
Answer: 6.85; ft³
